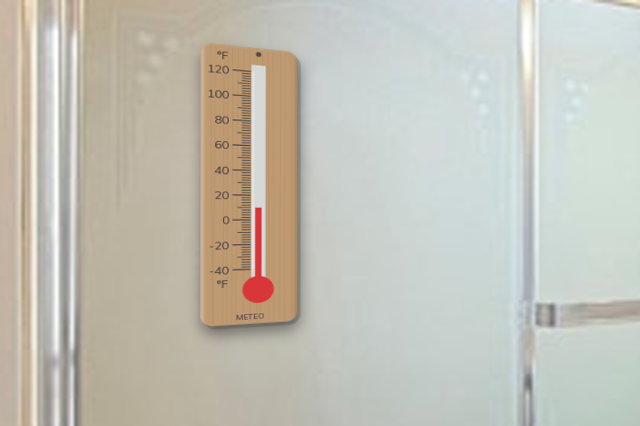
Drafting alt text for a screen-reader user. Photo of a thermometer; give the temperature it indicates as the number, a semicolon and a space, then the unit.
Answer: 10; °F
